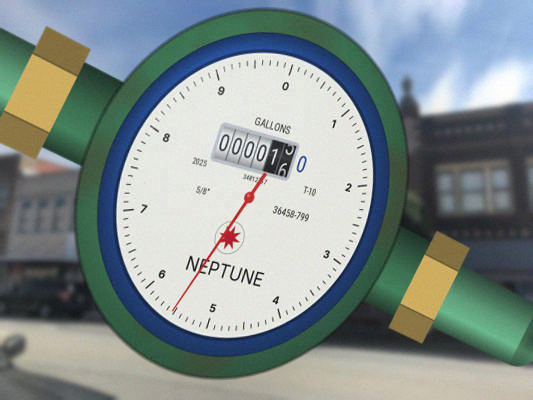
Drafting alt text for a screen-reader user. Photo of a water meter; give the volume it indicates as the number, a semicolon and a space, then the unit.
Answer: 155.5; gal
